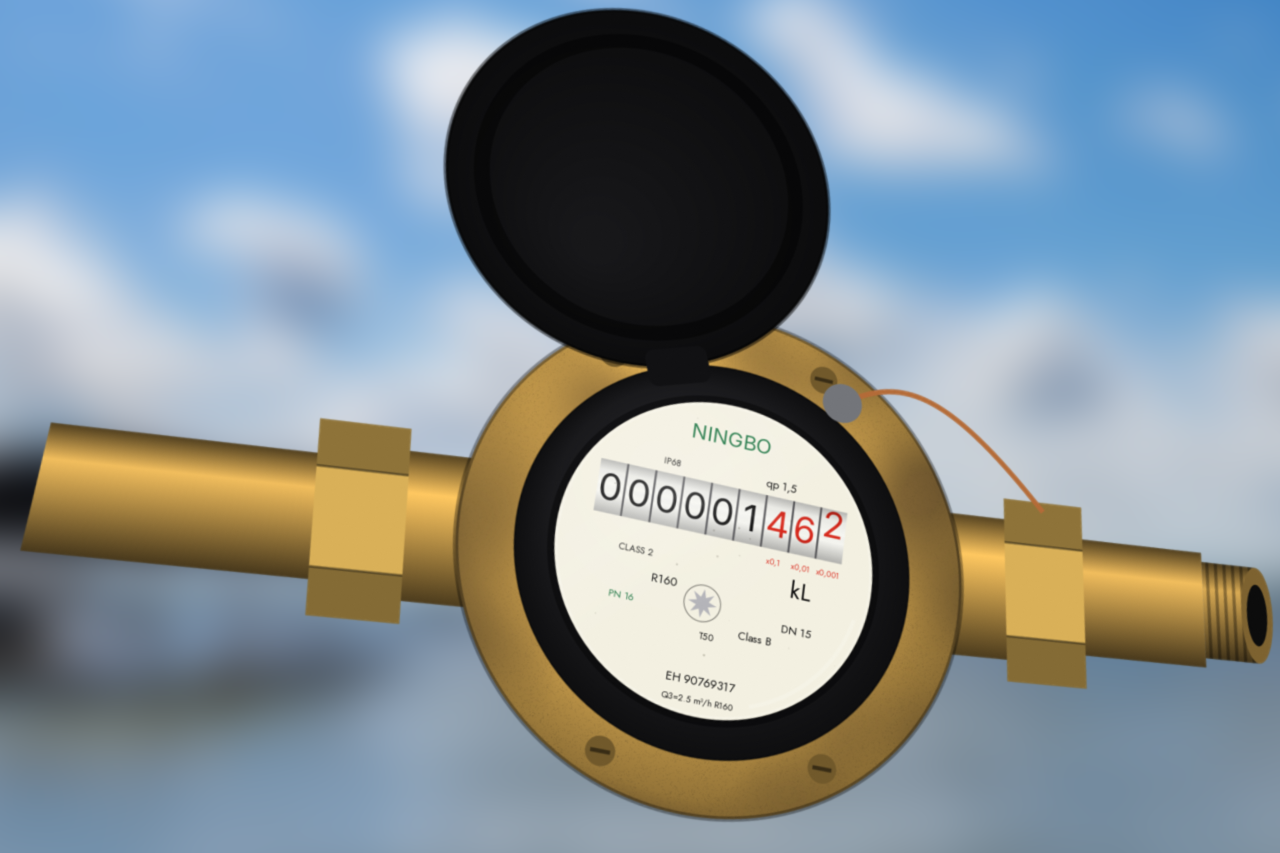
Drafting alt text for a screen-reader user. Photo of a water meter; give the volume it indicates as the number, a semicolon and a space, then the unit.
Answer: 1.462; kL
